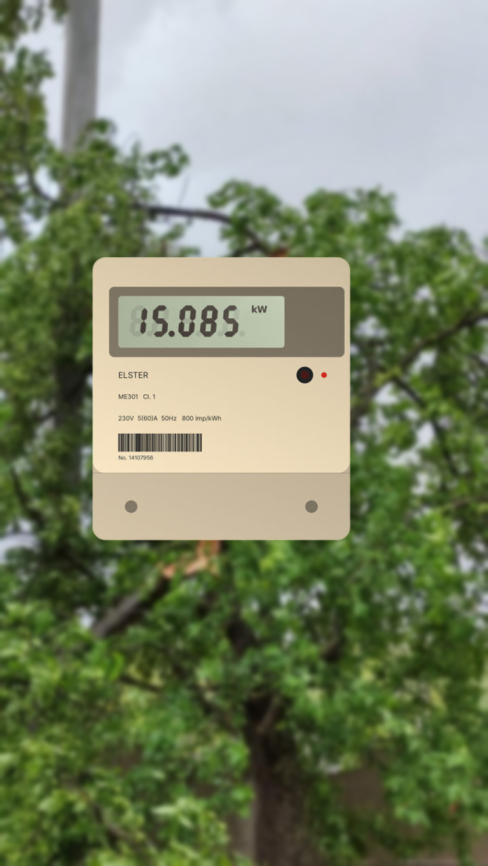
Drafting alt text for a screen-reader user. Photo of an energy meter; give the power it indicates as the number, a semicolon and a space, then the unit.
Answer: 15.085; kW
